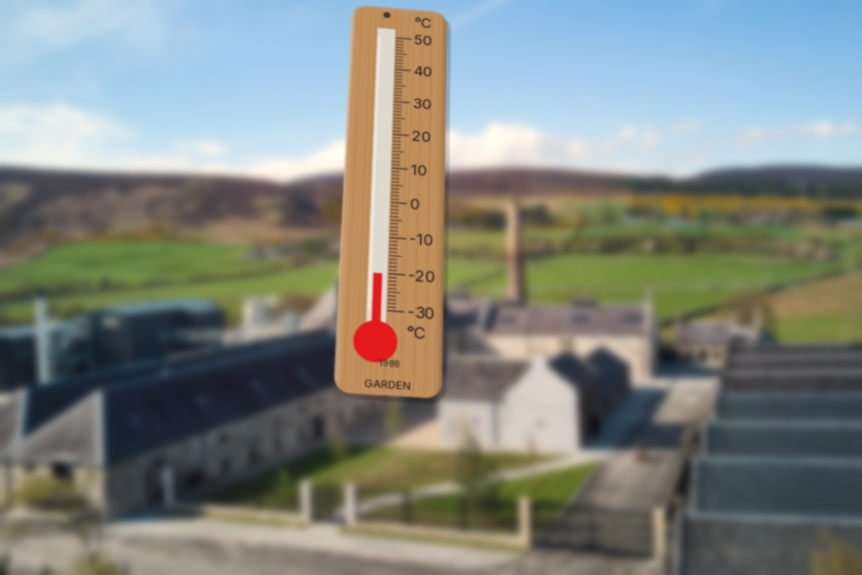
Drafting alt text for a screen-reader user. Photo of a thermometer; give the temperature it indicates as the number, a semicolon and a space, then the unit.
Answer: -20; °C
